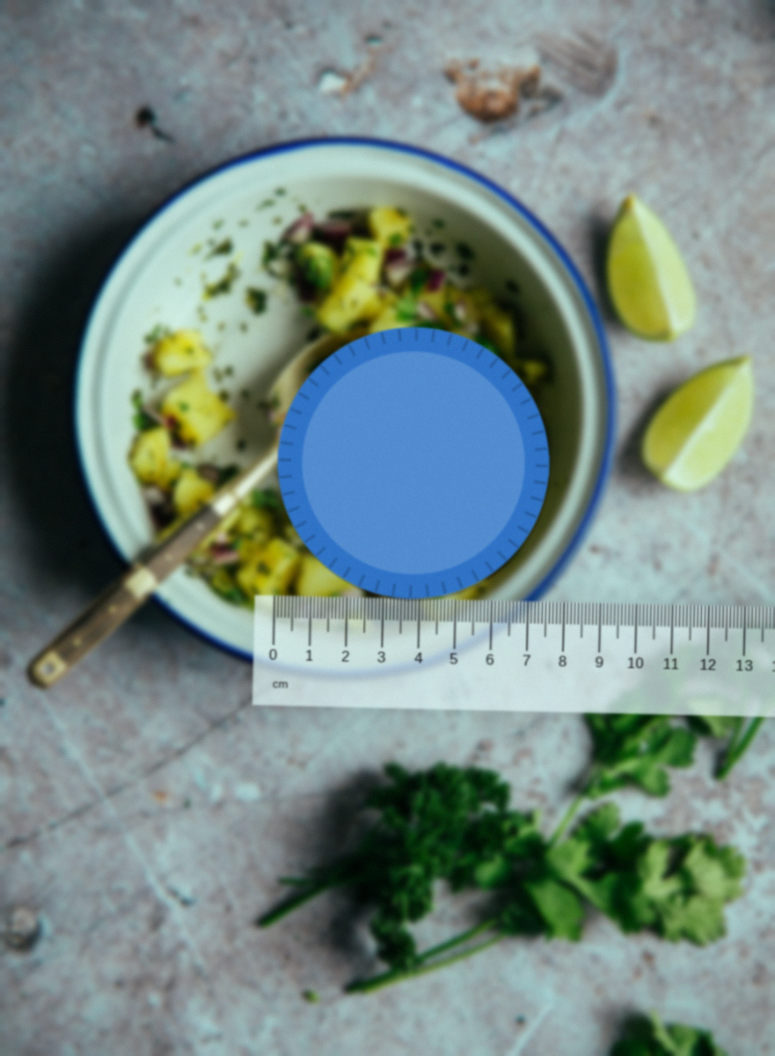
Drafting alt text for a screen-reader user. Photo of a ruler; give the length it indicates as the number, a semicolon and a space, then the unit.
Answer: 7.5; cm
